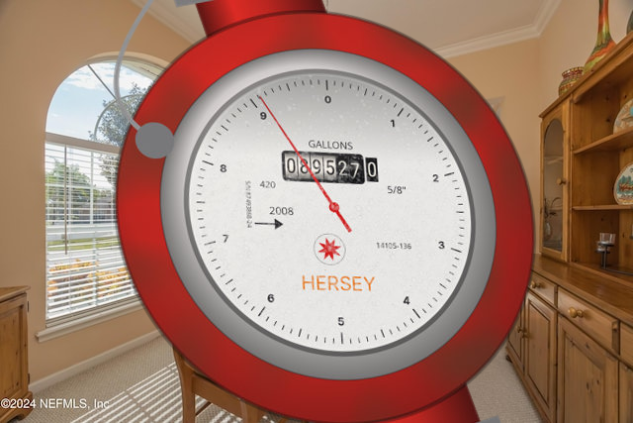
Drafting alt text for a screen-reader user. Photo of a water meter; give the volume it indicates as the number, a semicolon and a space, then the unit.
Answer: 895269.1; gal
